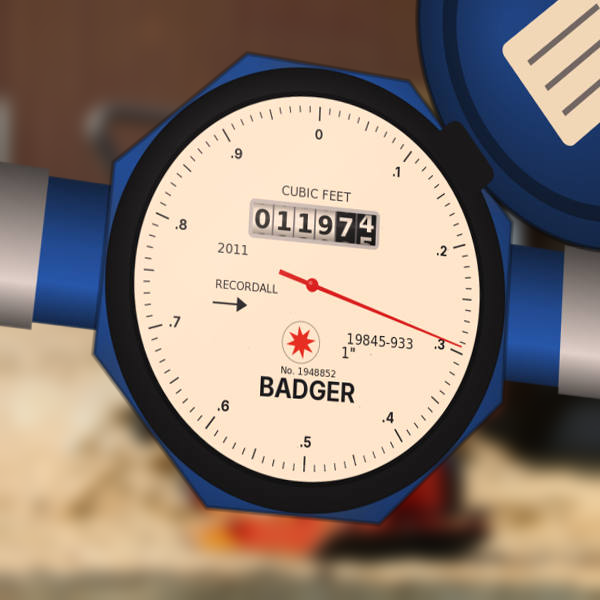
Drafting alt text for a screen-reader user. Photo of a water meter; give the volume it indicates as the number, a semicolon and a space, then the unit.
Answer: 11974.29; ft³
